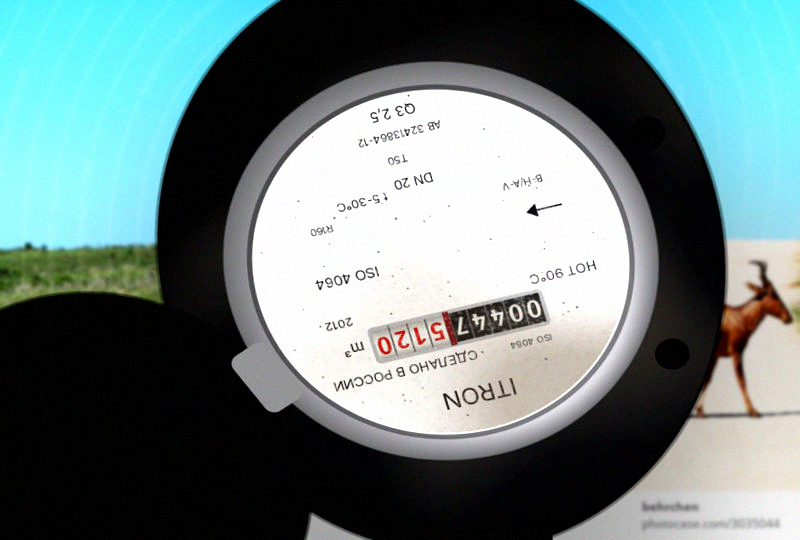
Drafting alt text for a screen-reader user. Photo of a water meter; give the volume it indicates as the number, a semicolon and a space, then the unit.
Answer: 447.5120; m³
